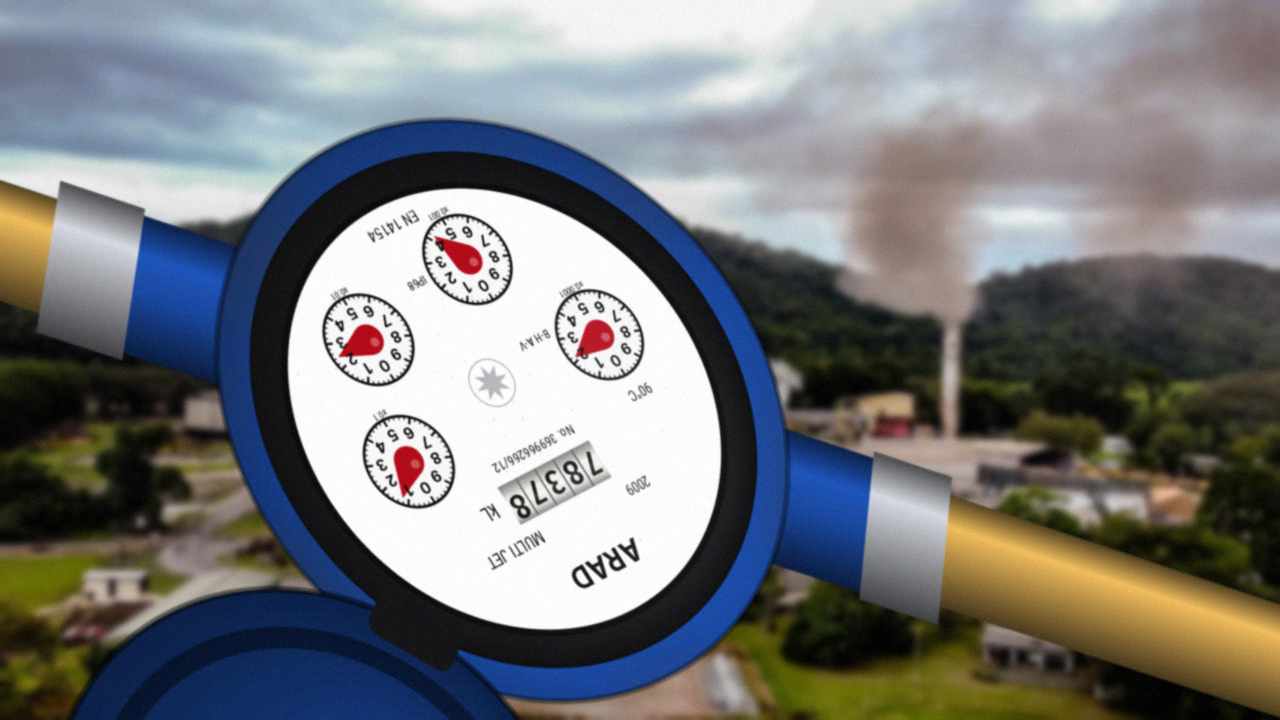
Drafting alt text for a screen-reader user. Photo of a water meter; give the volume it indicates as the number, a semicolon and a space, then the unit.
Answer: 78378.1242; kL
